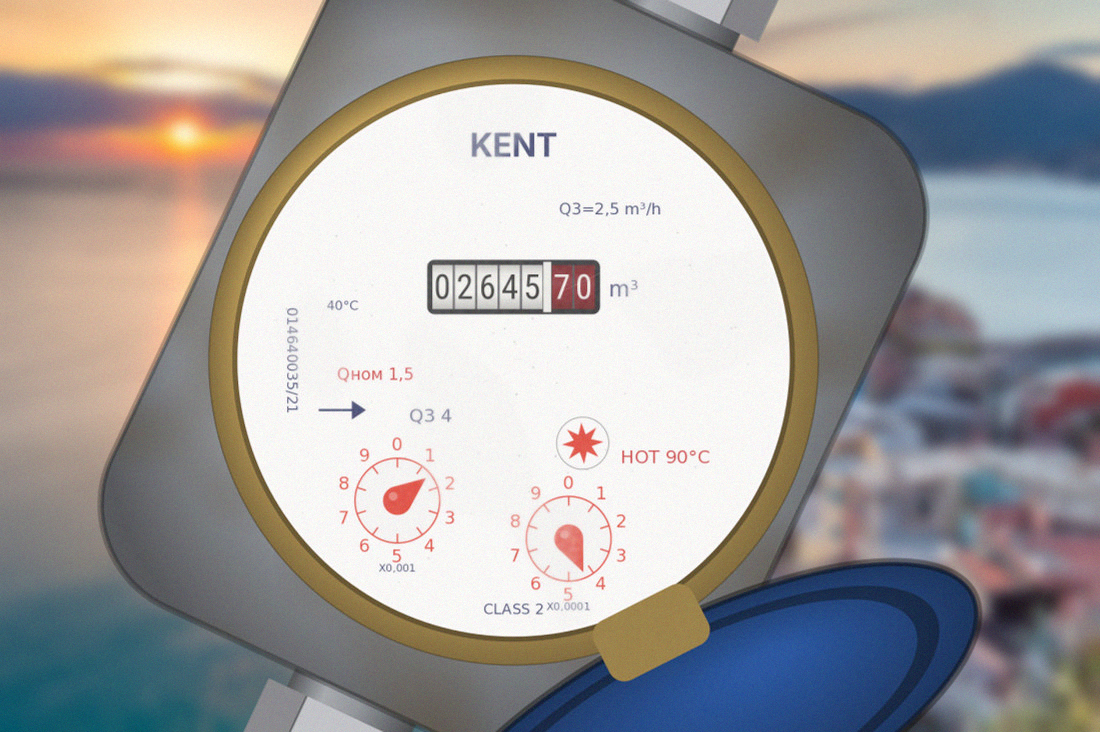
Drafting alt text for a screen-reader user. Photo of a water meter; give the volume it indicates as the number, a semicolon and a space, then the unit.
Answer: 2645.7014; m³
